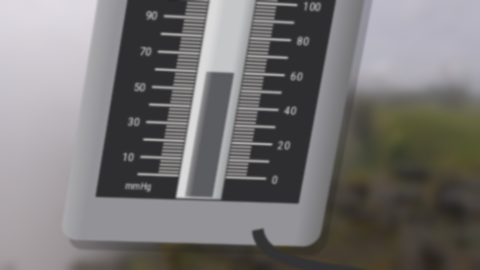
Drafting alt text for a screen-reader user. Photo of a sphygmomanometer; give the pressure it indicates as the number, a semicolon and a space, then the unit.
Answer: 60; mmHg
